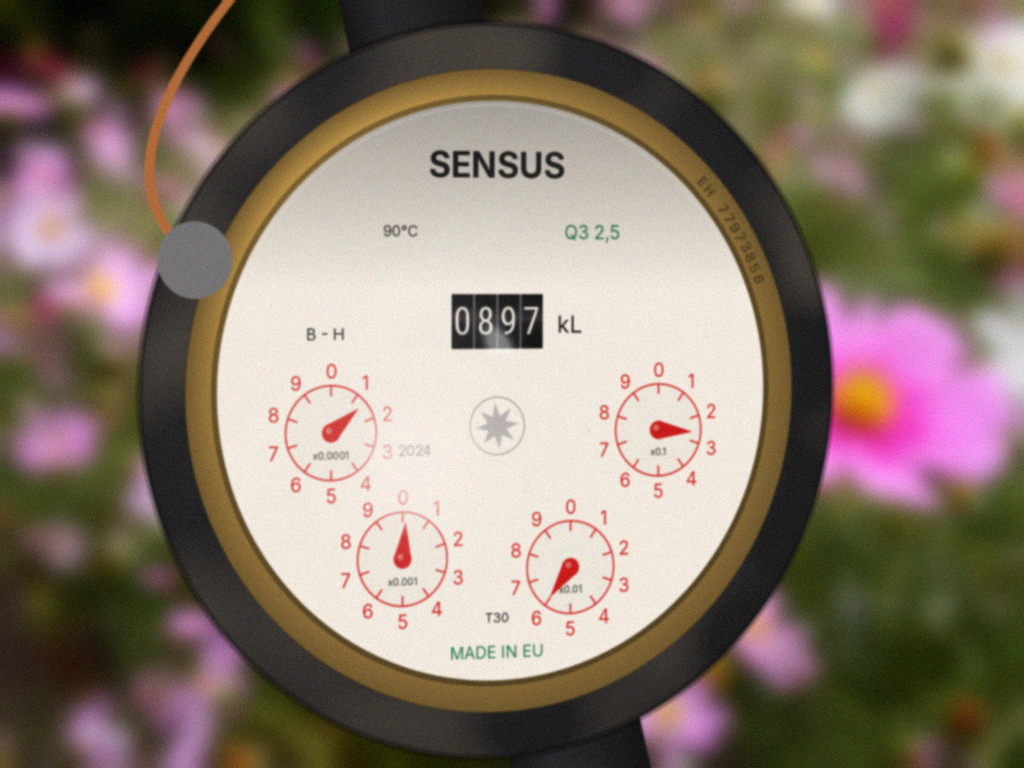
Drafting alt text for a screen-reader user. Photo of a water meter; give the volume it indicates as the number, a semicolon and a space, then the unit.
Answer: 897.2601; kL
